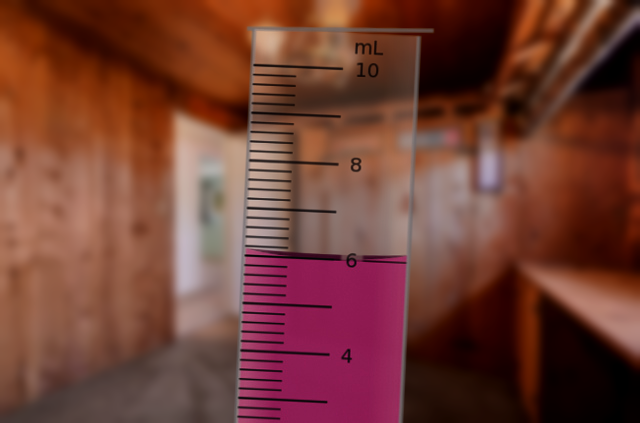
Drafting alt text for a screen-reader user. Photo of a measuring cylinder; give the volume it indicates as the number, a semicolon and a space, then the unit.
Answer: 6; mL
